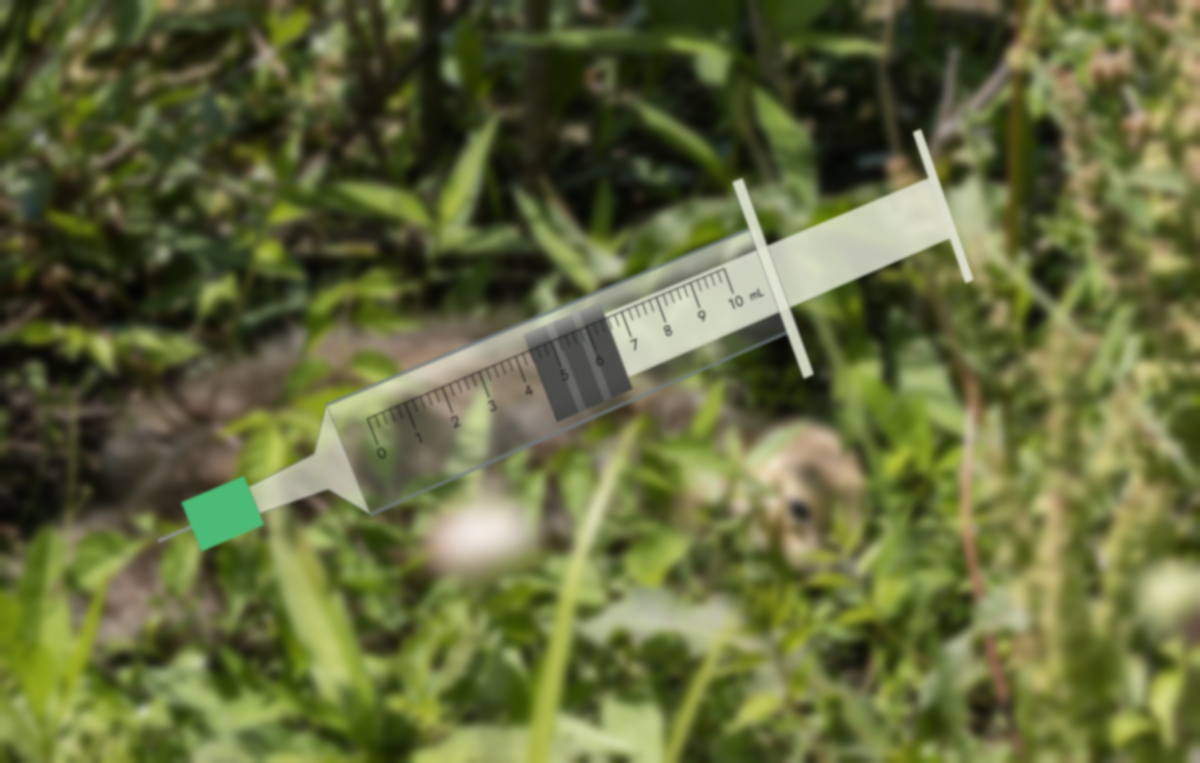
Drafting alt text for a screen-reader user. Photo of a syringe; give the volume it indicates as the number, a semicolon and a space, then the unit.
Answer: 4.4; mL
